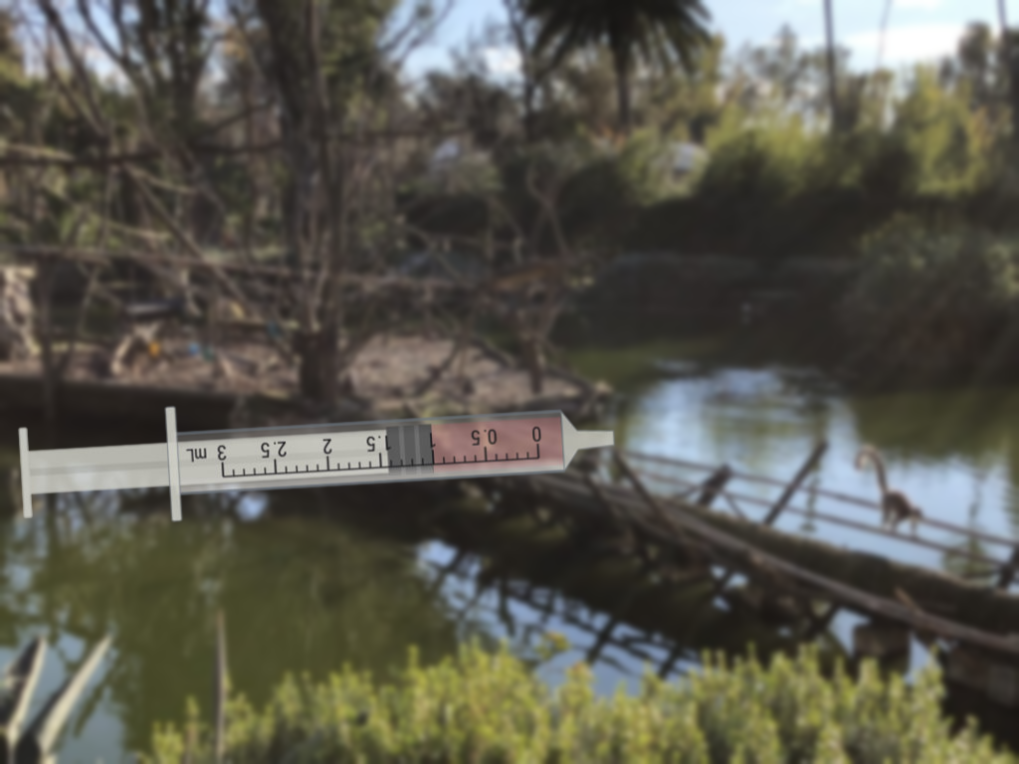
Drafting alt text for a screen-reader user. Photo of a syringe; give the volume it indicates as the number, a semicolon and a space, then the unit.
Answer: 1; mL
